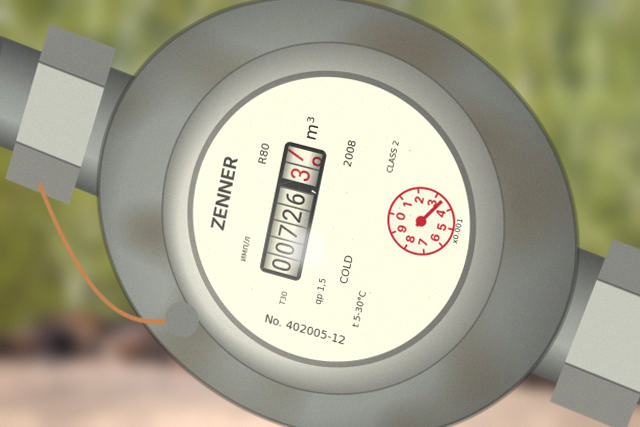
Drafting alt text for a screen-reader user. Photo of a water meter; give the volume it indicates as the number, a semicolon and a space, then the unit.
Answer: 726.373; m³
